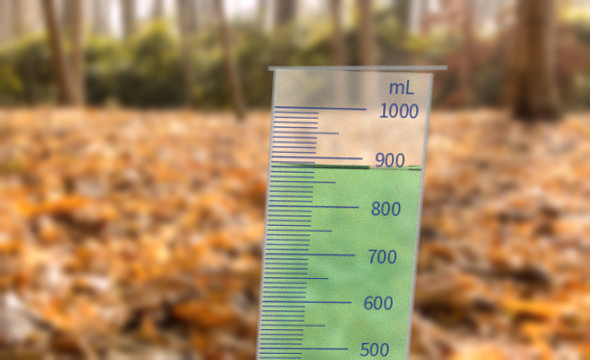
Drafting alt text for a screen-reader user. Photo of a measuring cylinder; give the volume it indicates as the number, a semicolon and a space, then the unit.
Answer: 880; mL
